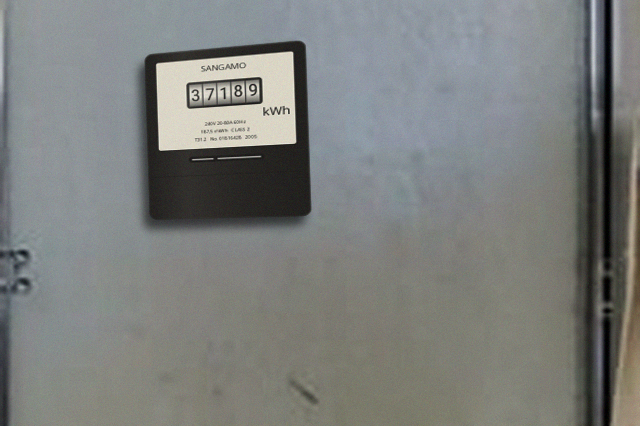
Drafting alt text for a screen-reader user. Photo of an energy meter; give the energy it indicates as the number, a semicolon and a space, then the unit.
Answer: 37189; kWh
